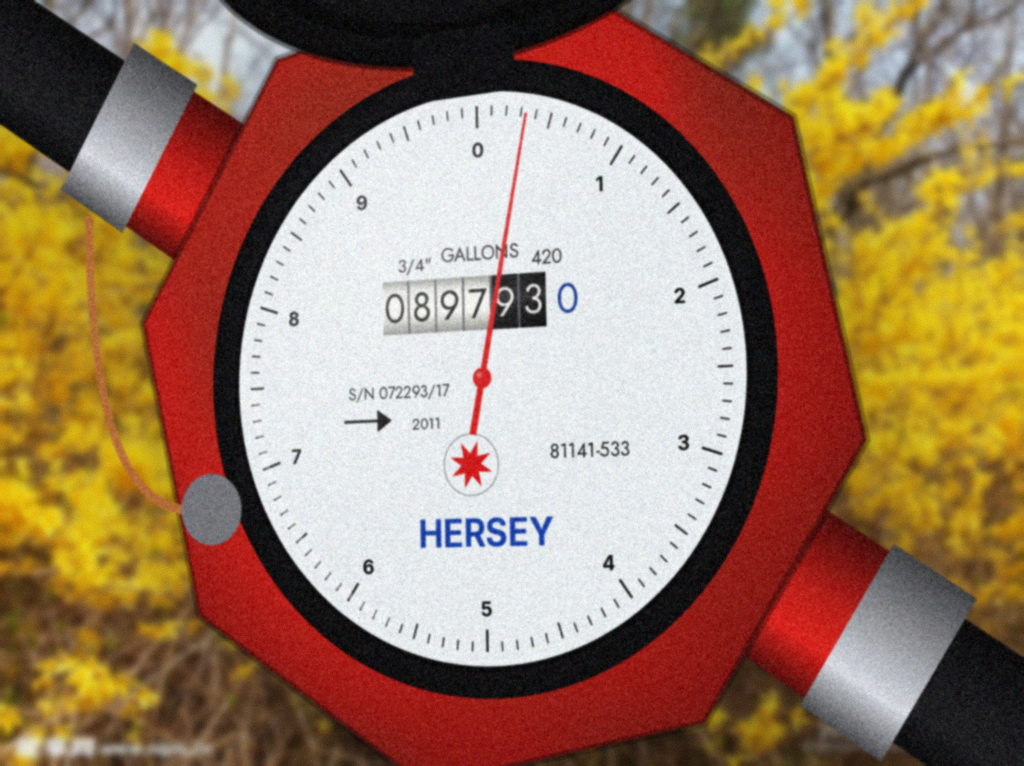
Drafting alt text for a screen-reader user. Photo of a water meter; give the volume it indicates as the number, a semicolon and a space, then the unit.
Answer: 897930.3; gal
